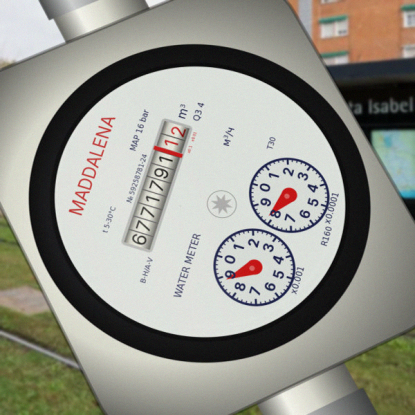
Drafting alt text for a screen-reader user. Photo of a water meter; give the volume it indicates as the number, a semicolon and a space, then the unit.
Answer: 6771791.1188; m³
